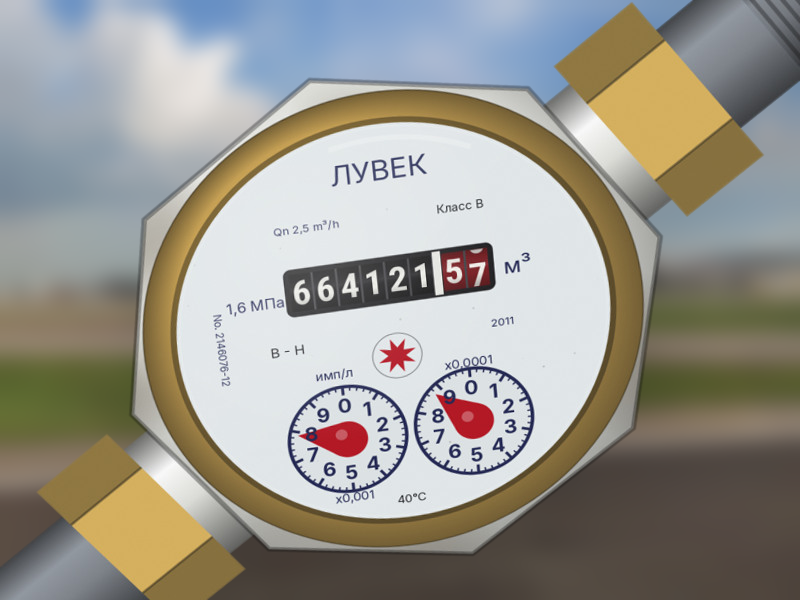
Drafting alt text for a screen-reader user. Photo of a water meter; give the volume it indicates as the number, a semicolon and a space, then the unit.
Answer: 664121.5678; m³
